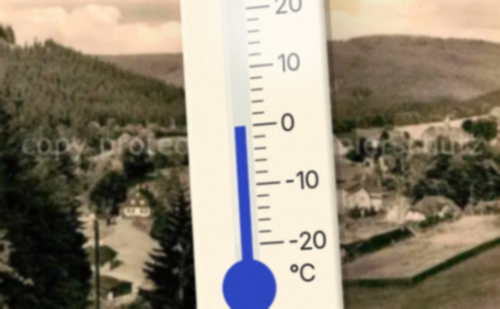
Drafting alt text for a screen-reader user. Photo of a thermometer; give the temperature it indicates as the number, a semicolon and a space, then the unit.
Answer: 0; °C
